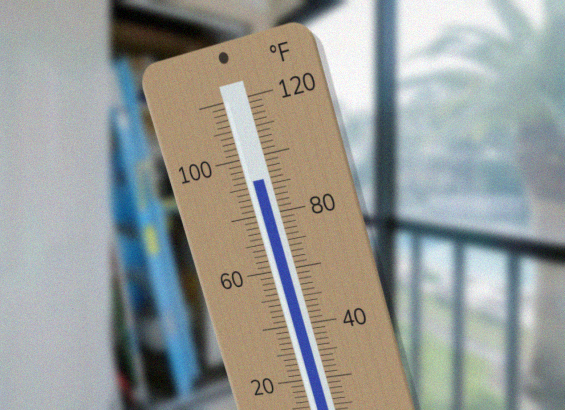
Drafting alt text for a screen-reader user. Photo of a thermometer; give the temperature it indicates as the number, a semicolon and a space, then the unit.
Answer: 92; °F
